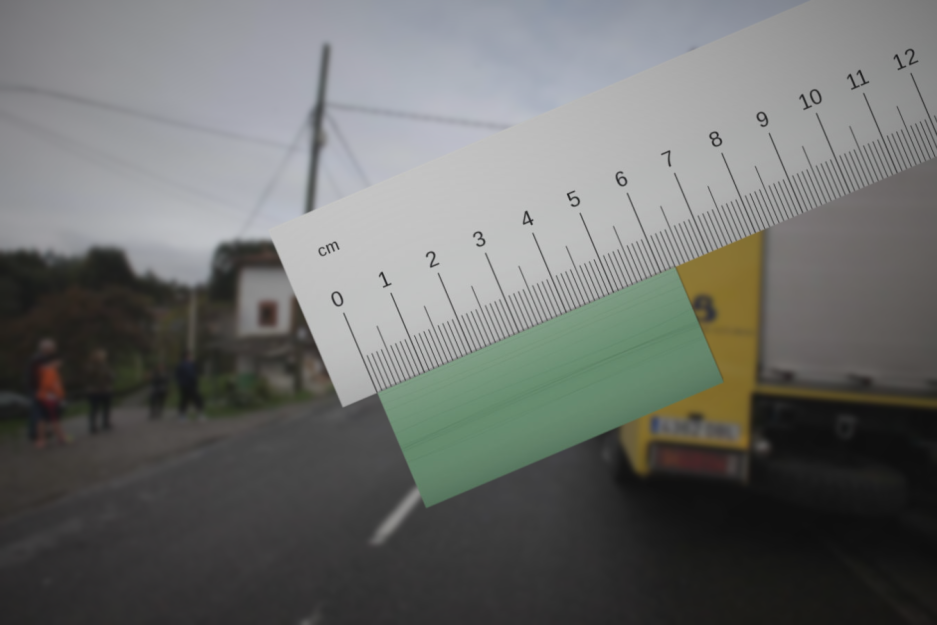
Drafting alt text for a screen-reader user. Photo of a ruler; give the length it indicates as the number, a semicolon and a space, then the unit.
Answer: 6.3; cm
